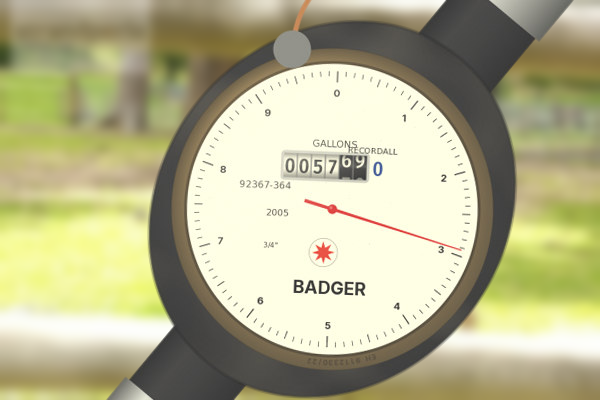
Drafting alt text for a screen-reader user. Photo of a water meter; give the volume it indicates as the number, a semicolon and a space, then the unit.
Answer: 57692.9; gal
